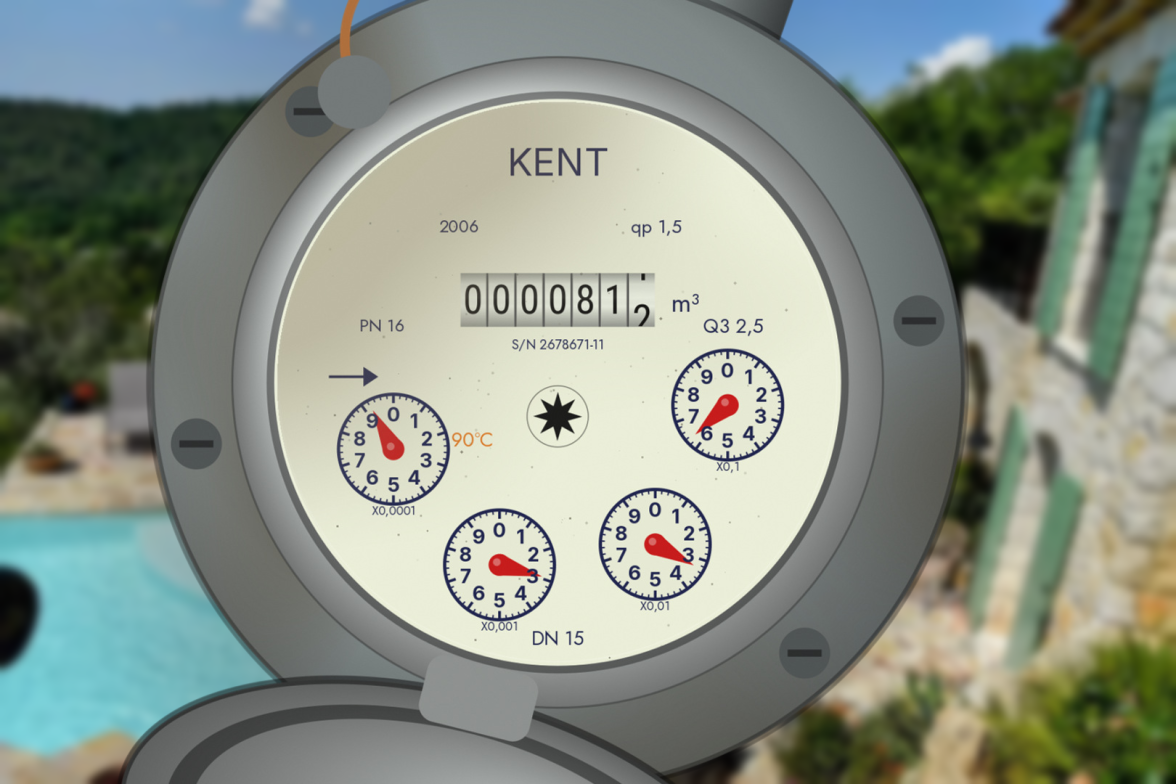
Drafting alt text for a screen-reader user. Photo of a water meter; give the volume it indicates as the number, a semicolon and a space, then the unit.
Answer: 811.6329; m³
